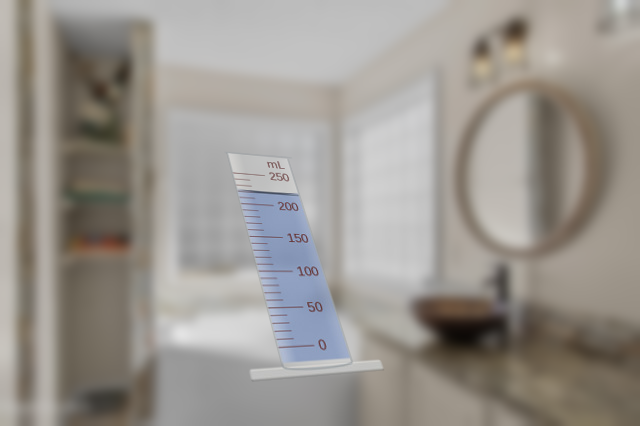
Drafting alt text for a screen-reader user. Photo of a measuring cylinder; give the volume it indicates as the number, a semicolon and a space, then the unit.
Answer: 220; mL
